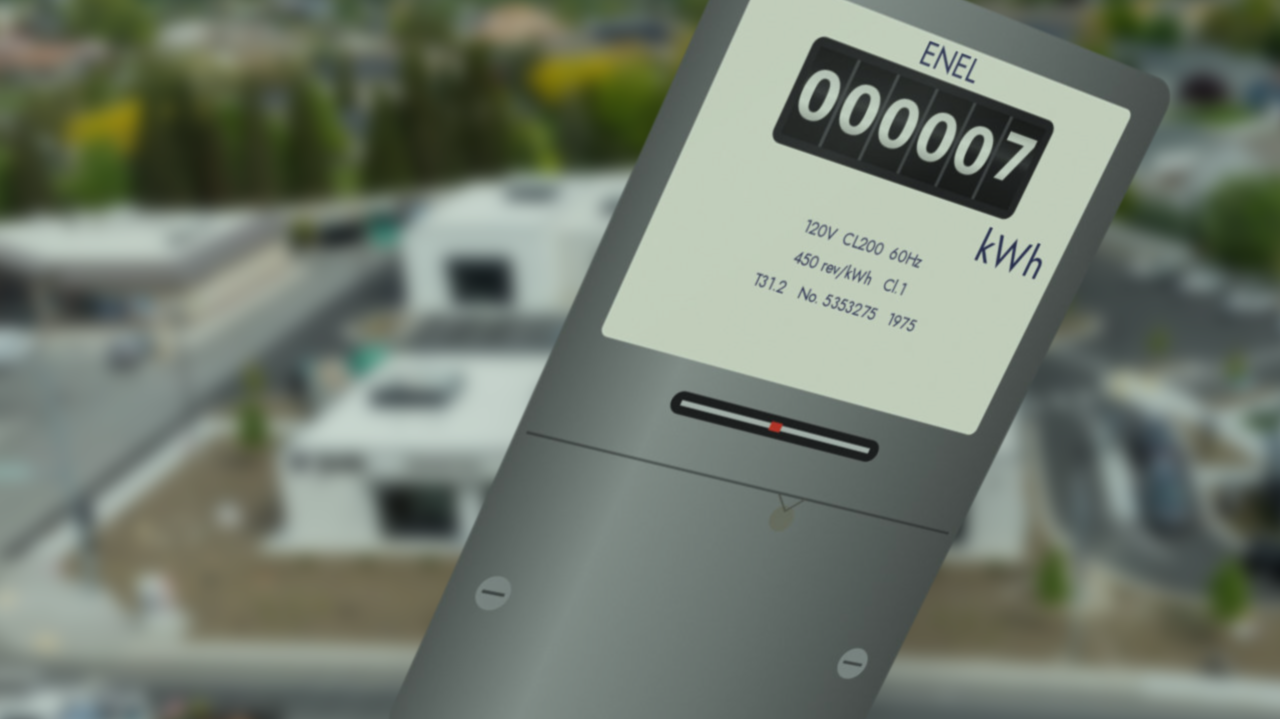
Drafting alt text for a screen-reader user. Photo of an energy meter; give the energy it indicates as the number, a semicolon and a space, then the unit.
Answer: 7; kWh
